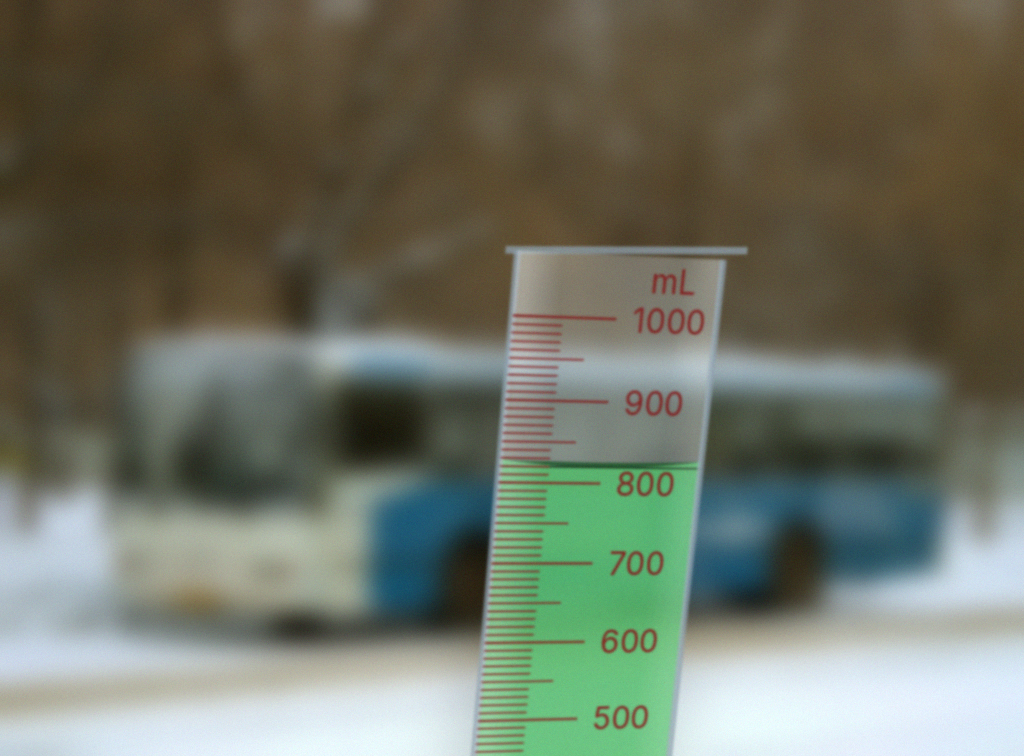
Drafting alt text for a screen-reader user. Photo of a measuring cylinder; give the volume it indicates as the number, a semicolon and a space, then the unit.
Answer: 820; mL
